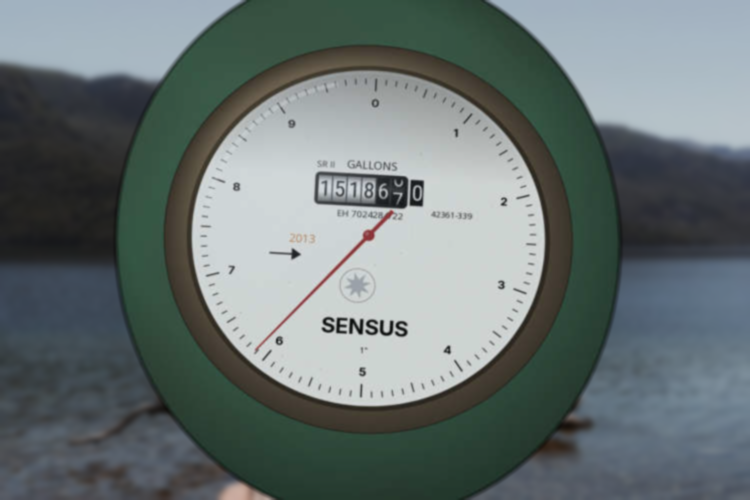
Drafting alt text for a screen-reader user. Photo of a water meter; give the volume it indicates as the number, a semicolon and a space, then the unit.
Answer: 1518666.1; gal
